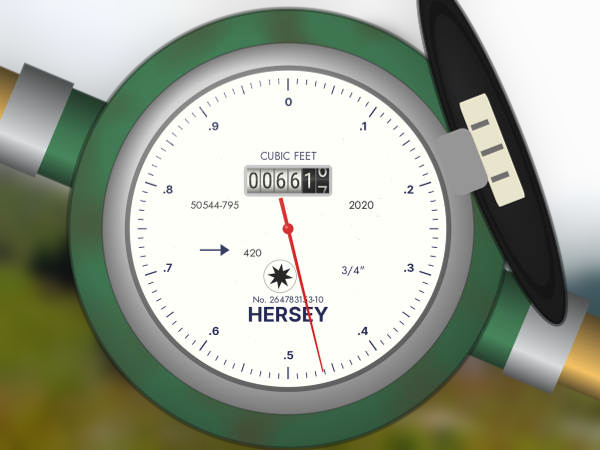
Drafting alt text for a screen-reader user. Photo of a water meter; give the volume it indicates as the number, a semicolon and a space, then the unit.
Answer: 6616.46; ft³
